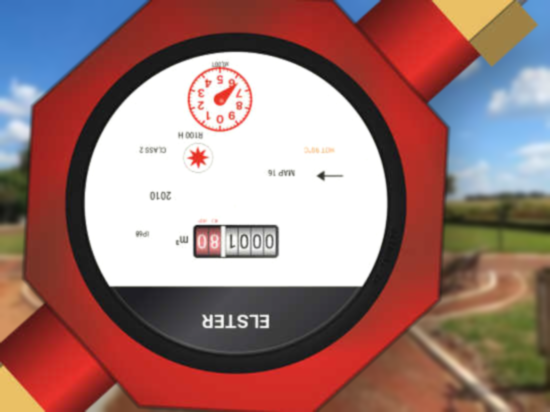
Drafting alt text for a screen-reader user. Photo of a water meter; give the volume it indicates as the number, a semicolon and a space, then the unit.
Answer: 1.806; m³
